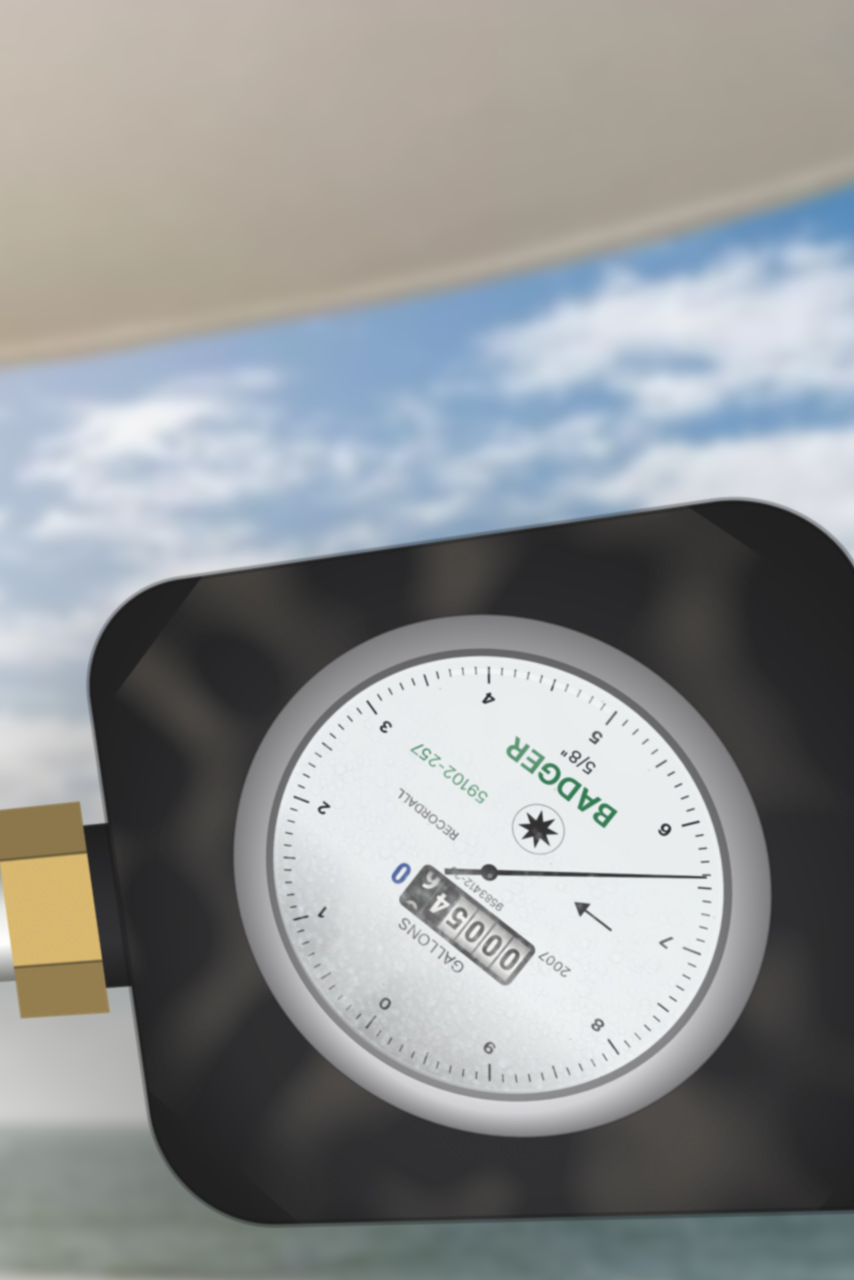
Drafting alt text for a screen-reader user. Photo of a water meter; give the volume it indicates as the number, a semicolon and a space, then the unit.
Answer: 5456.4; gal
